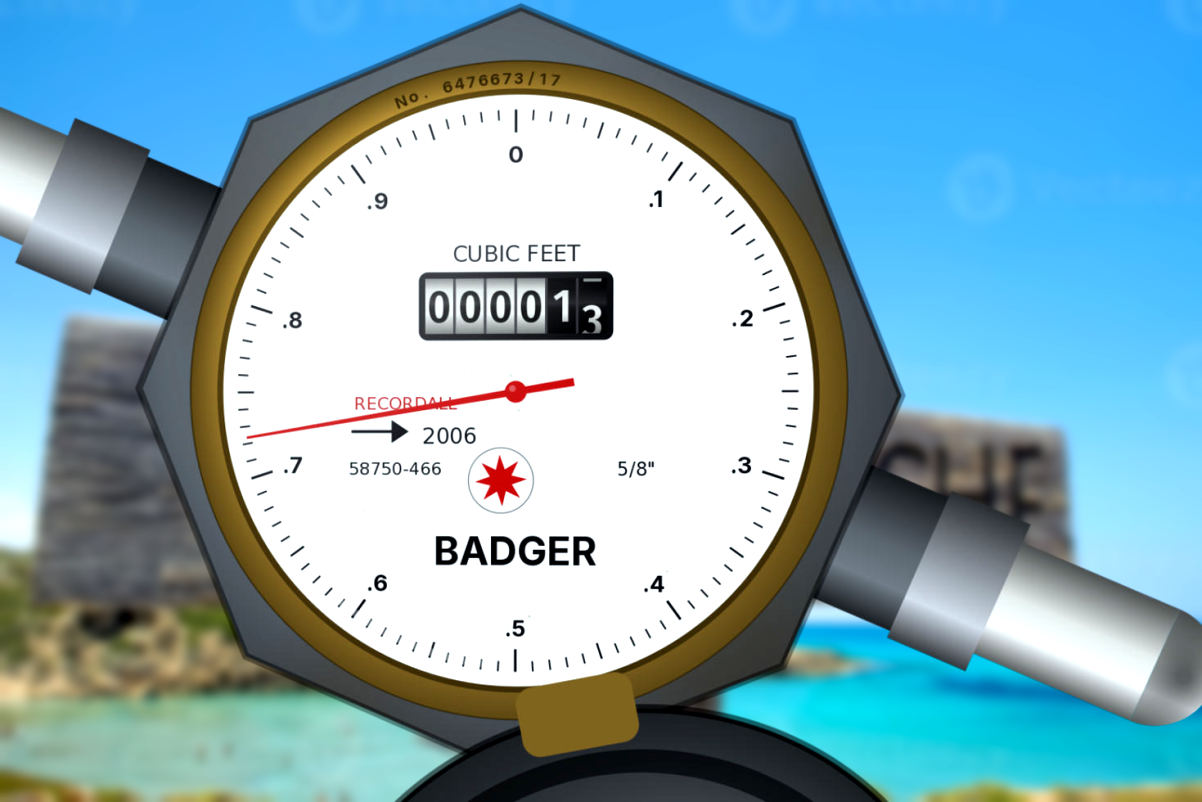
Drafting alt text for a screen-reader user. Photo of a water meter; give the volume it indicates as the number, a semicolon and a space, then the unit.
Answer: 12.72; ft³
